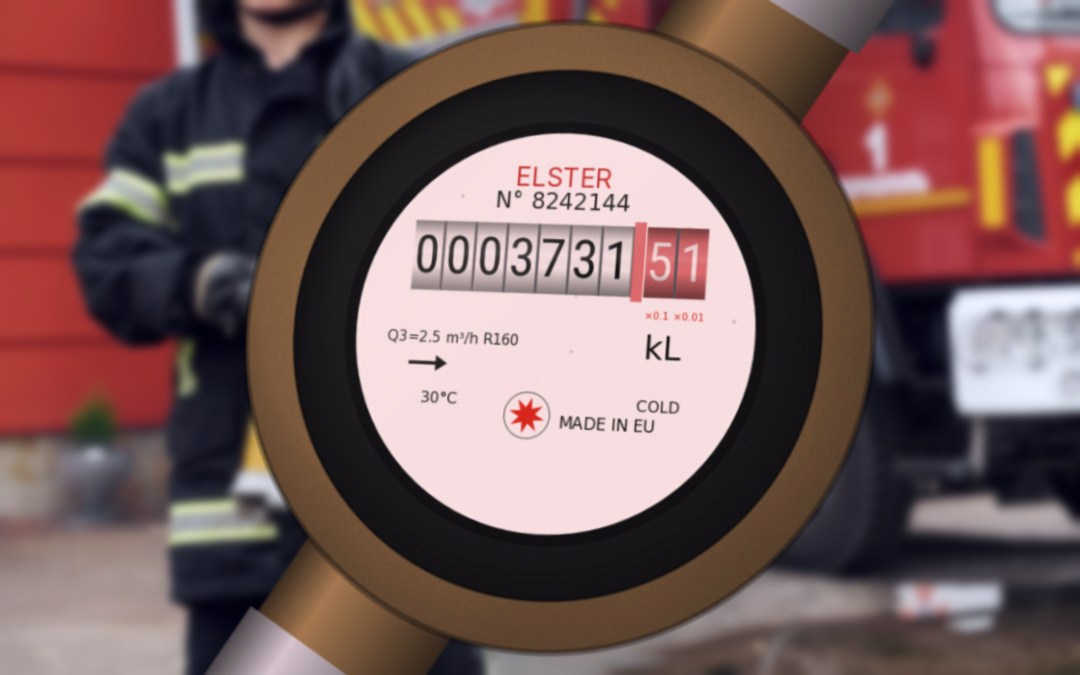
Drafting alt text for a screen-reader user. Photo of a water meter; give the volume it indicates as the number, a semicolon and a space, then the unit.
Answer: 3731.51; kL
